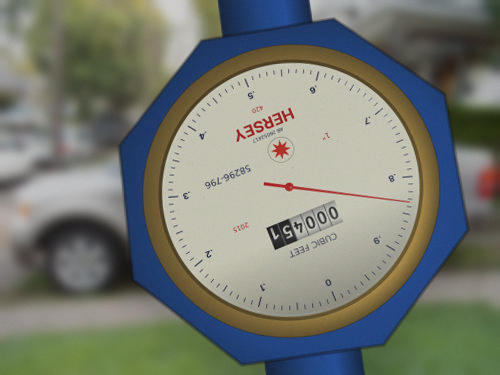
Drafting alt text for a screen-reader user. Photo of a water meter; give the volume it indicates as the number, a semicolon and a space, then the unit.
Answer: 450.83; ft³
